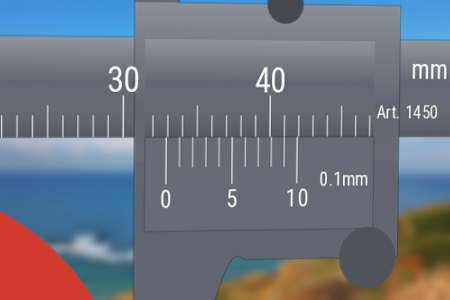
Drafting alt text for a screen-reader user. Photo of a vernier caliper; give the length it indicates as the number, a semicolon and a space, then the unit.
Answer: 32.9; mm
